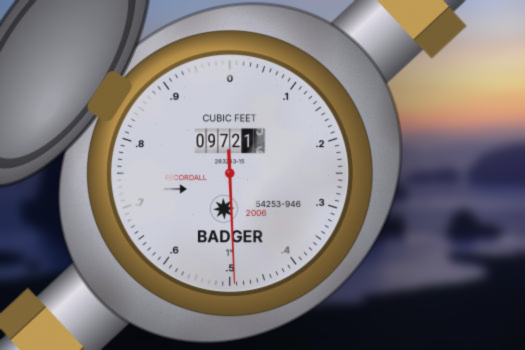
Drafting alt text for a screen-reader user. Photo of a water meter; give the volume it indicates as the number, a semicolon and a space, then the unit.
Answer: 97215.49; ft³
